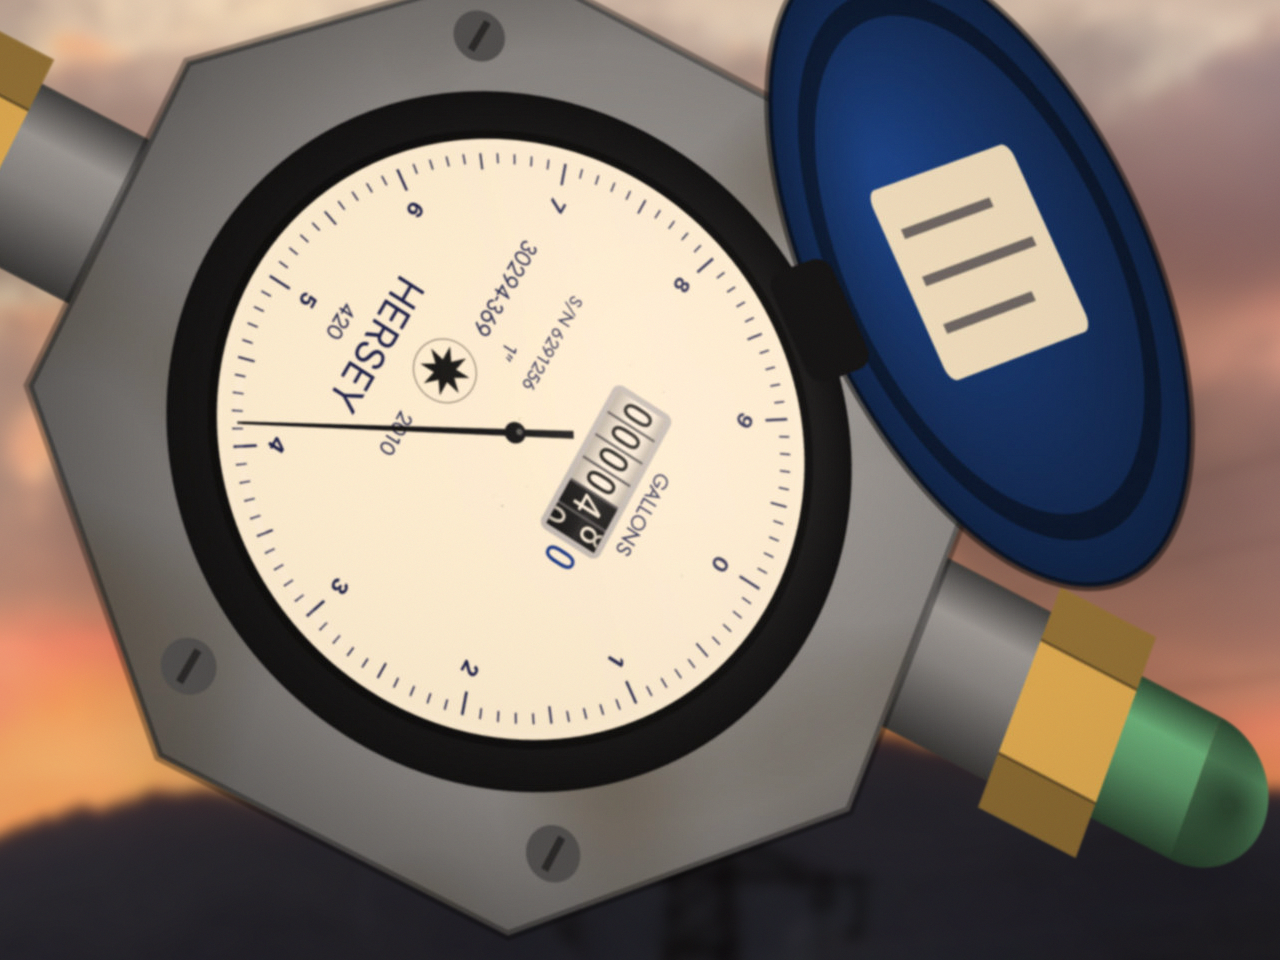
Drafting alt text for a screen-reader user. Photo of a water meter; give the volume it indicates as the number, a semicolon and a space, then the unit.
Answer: 484.1; gal
